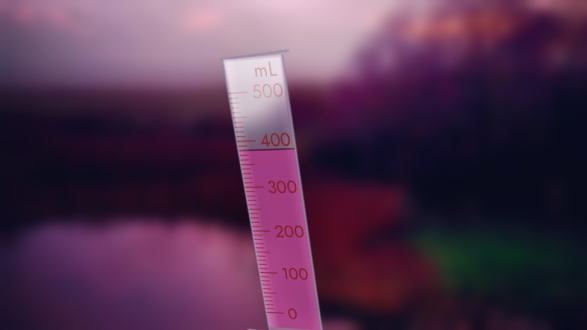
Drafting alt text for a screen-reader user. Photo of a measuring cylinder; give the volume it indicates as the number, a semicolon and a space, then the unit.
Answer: 380; mL
